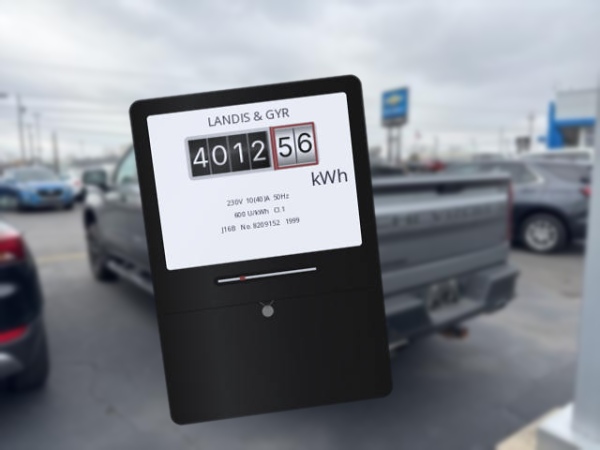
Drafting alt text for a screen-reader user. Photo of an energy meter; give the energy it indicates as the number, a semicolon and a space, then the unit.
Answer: 4012.56; kWh
